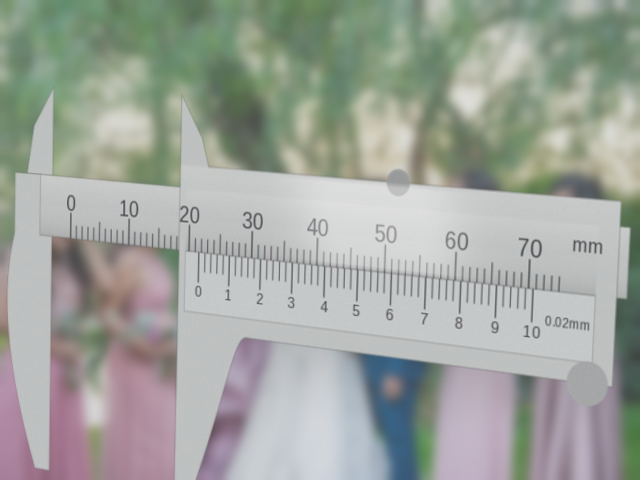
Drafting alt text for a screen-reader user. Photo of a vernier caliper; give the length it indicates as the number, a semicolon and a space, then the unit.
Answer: 21.6; mm
